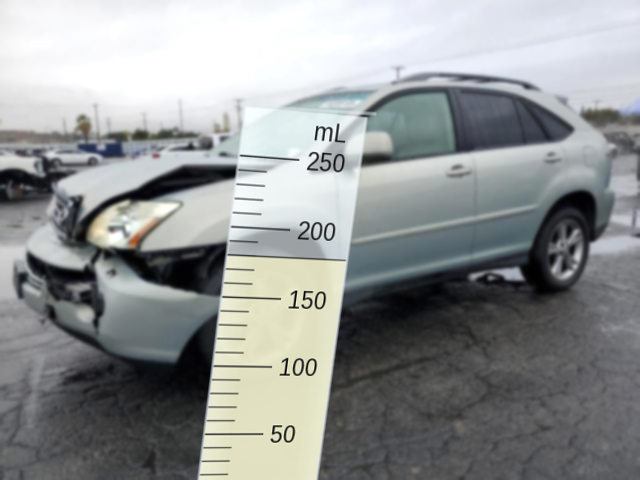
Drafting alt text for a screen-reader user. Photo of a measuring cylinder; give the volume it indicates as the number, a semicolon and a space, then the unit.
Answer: 180; mL
